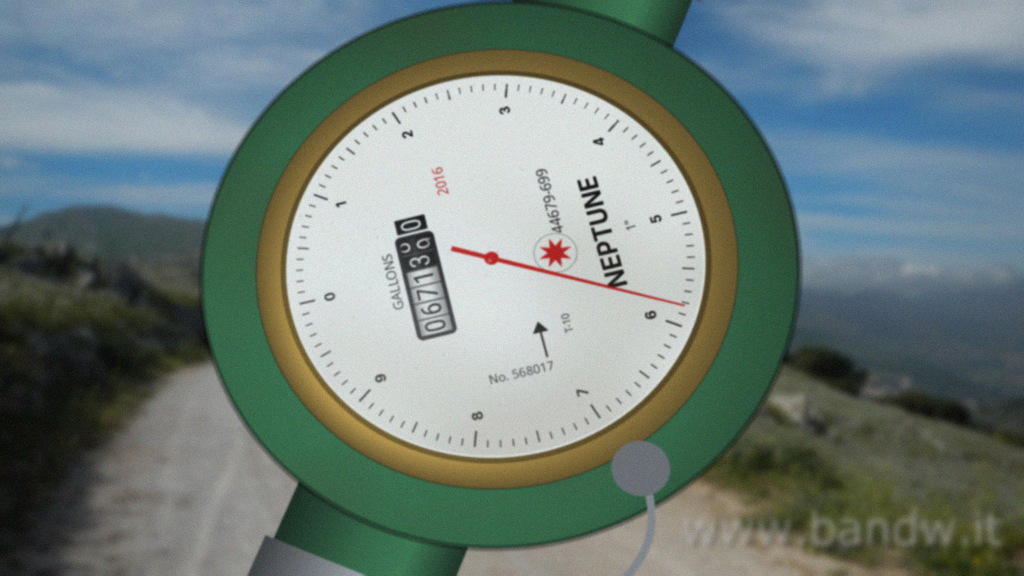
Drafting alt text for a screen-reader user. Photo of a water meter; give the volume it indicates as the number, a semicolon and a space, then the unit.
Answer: 671385.8; gal
